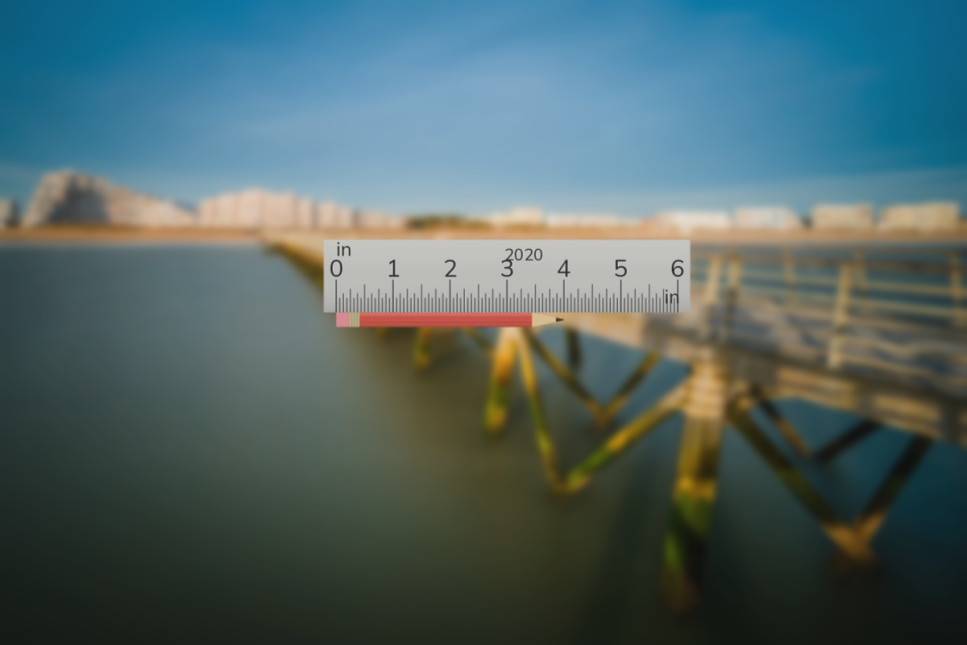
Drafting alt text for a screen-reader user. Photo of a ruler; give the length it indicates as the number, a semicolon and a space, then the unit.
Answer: 4; in
